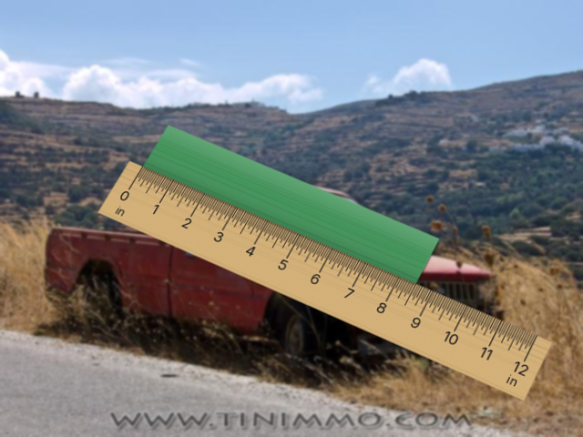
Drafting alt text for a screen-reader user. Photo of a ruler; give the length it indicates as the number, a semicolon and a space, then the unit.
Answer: 8.5; in
